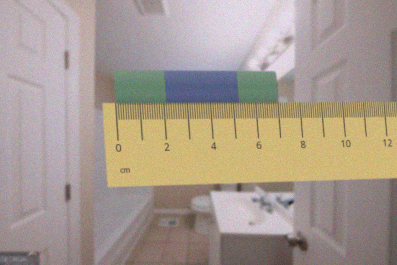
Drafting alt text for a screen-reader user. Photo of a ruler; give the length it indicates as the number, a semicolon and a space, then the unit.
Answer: 7; cm
